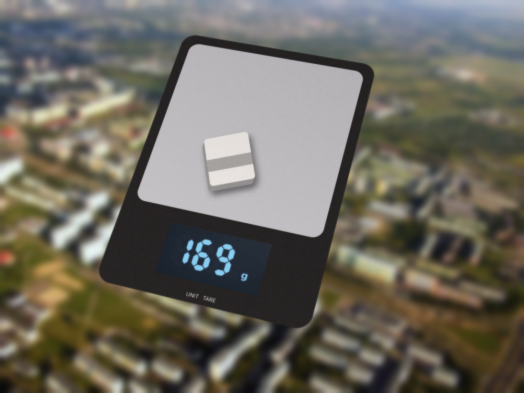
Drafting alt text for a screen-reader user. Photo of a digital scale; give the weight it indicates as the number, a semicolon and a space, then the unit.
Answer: 169; g
